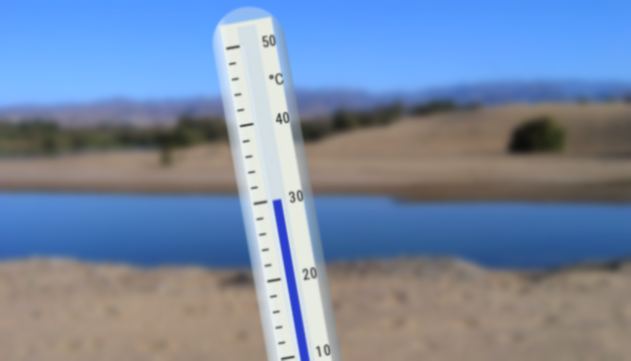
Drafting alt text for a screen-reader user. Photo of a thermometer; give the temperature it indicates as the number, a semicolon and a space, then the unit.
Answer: 30; °C
